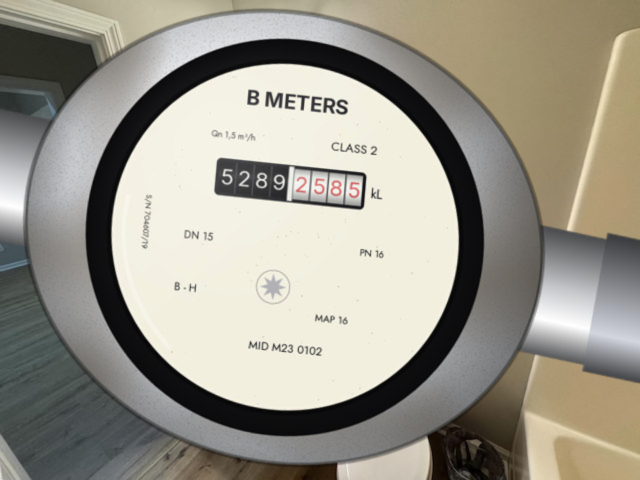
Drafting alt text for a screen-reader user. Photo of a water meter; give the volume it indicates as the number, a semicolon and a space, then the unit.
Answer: 5289.2585; kL
